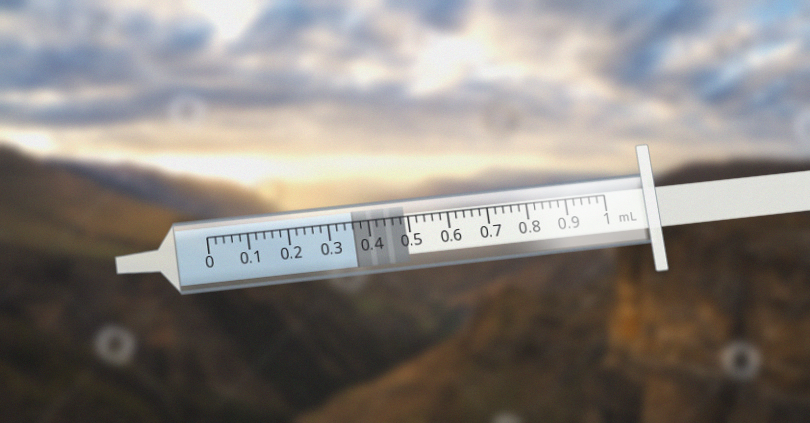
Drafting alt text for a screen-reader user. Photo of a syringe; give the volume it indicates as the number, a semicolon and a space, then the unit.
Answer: 0.36; mL
